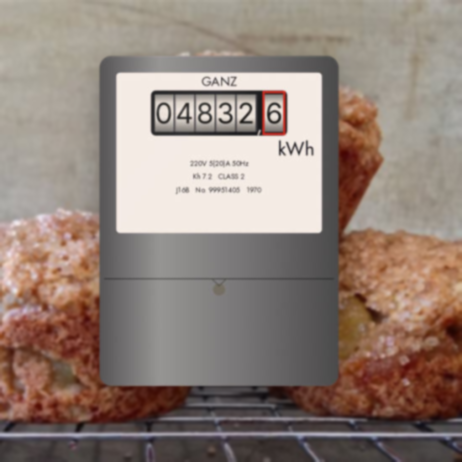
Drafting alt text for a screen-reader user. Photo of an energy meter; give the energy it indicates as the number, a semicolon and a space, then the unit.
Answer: 4832.6; kWh
